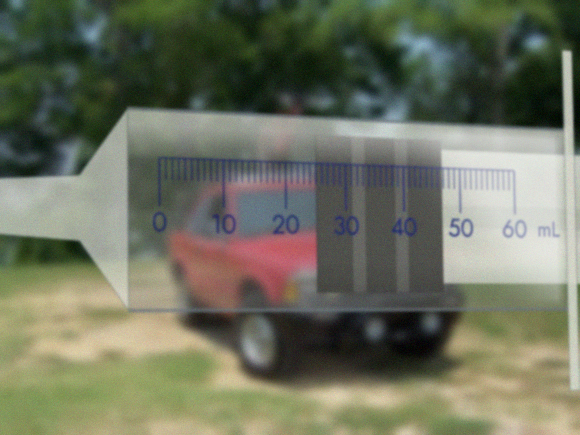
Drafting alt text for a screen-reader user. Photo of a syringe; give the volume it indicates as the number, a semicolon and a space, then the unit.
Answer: 25; mL
